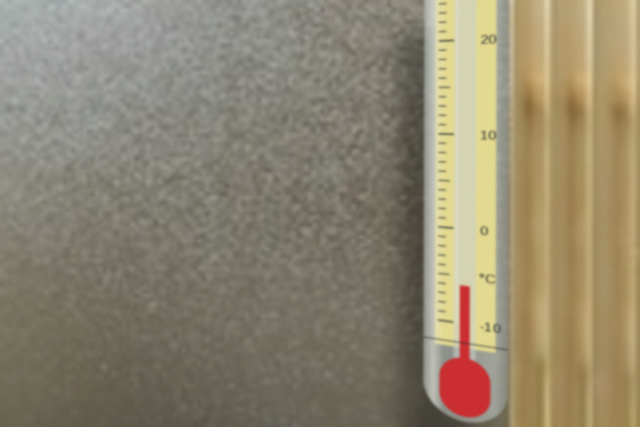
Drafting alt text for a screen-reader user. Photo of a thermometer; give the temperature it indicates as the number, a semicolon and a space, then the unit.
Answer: -6; °C
